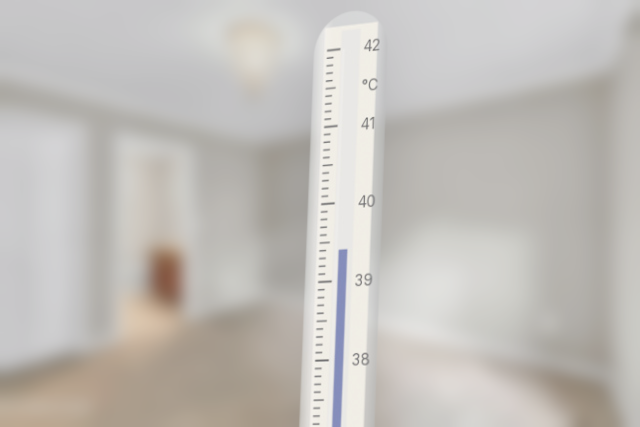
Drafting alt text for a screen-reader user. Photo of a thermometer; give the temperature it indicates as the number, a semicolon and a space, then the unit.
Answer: 39.4; °C
